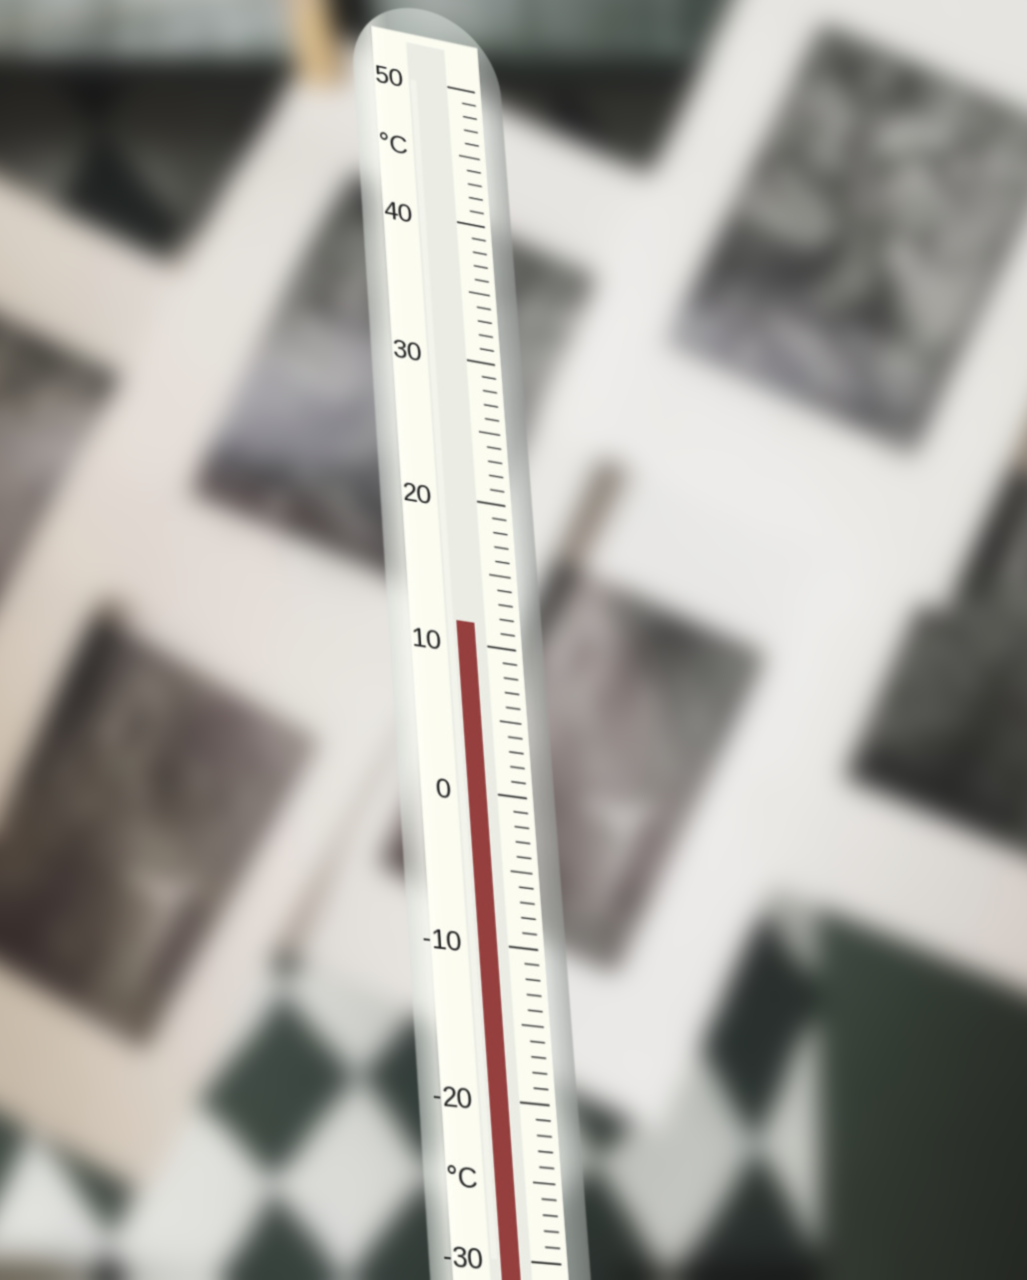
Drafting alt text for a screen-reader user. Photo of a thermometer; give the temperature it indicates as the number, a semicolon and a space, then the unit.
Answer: 11.5; °C
